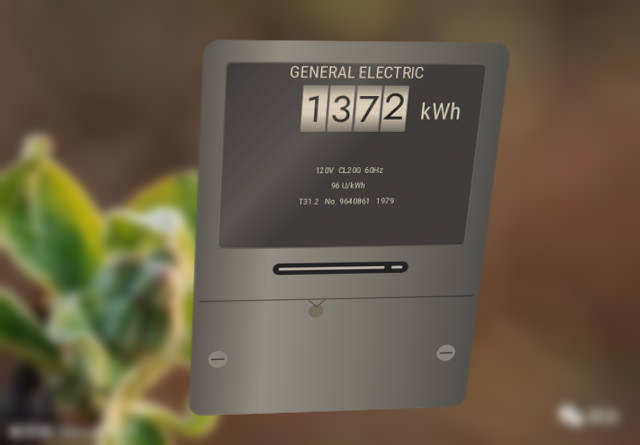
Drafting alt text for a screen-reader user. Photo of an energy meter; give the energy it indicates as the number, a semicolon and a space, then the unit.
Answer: 1372; kWh
